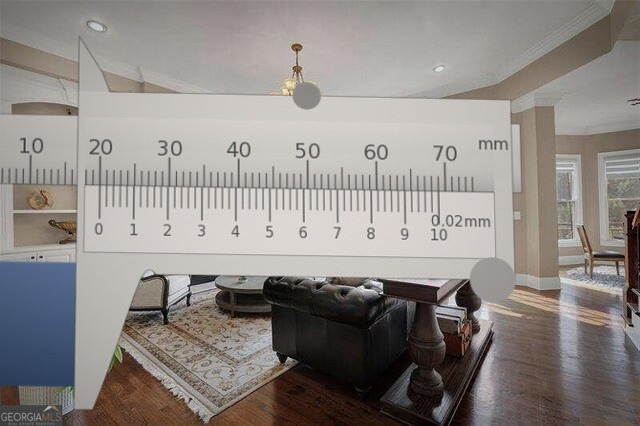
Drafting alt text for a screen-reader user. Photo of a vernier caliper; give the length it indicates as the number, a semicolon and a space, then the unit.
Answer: 20.0; mm
